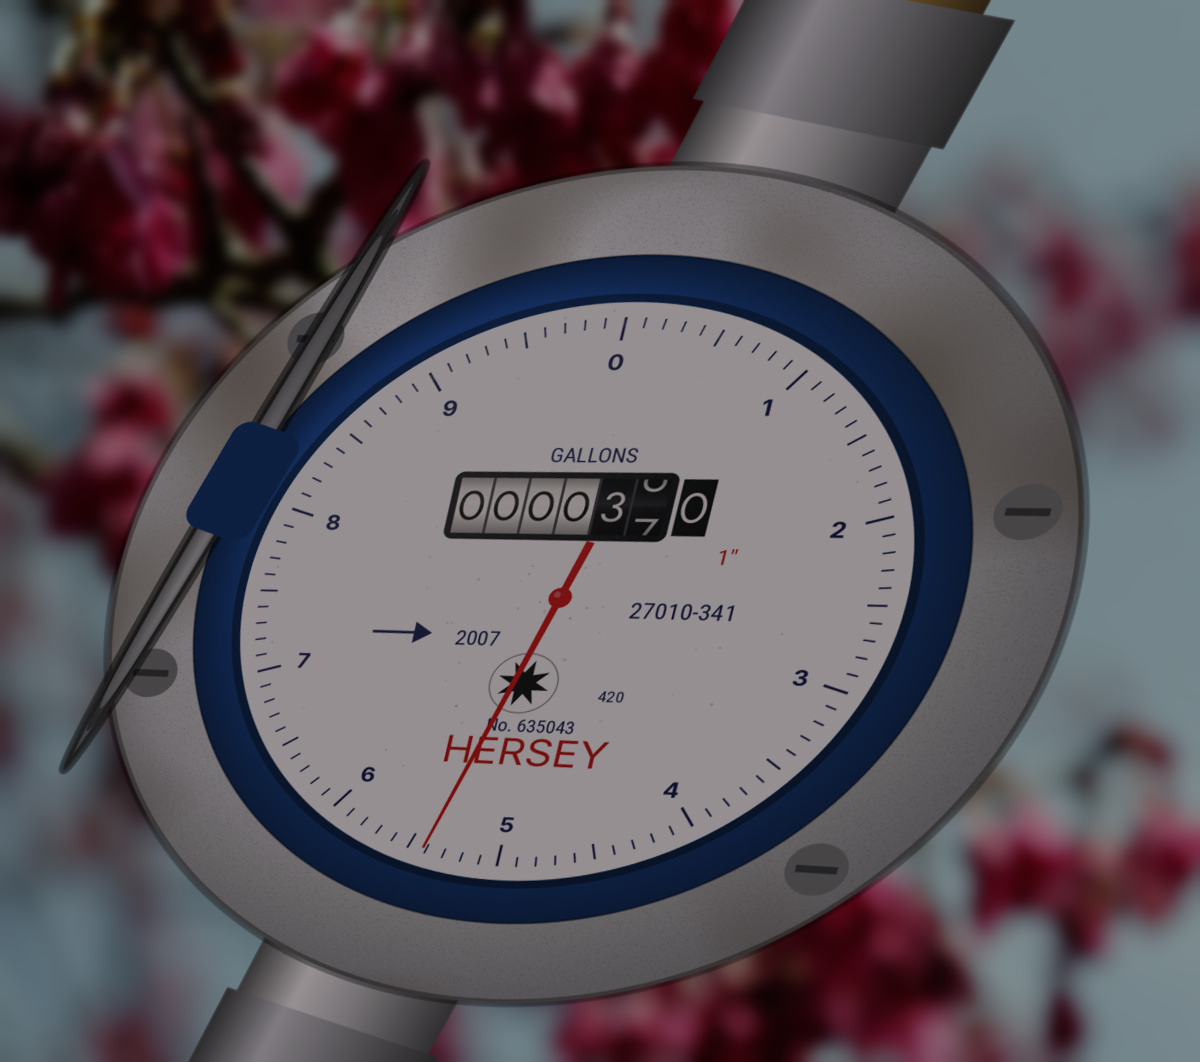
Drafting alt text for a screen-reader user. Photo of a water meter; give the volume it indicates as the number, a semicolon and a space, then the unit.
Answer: 365.4; gal
